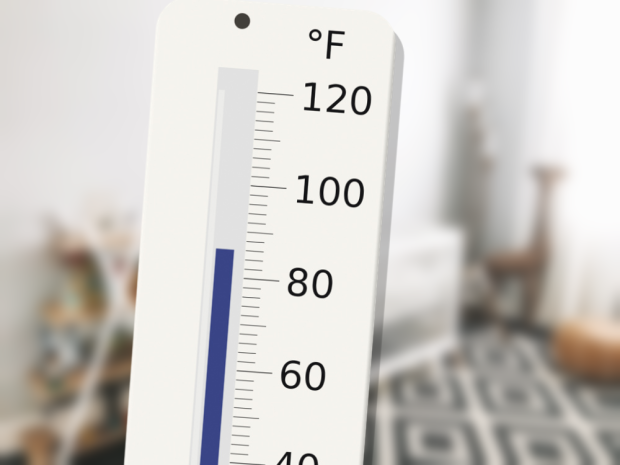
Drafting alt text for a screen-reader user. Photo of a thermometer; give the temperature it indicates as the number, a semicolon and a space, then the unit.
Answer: 86; °F
